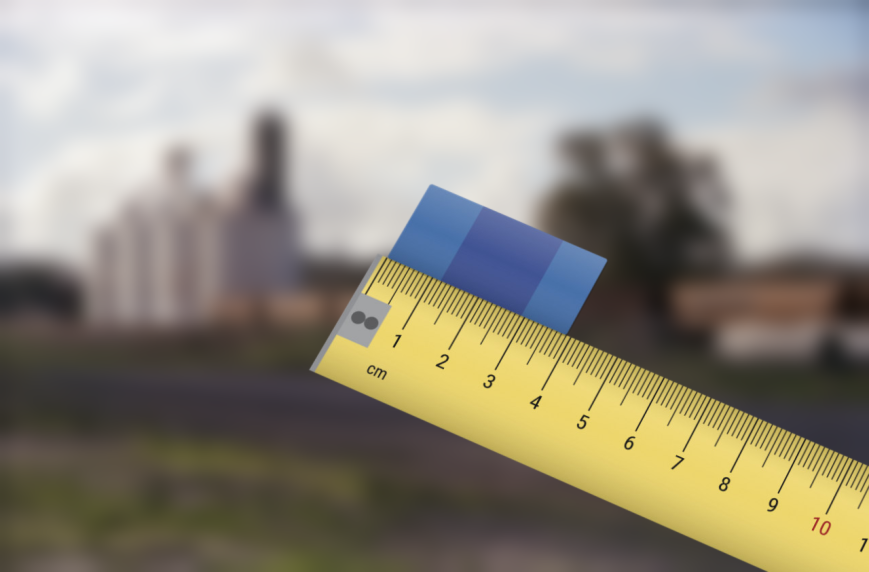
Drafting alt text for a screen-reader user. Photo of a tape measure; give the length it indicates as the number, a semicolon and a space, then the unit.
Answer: 3.9; cm
